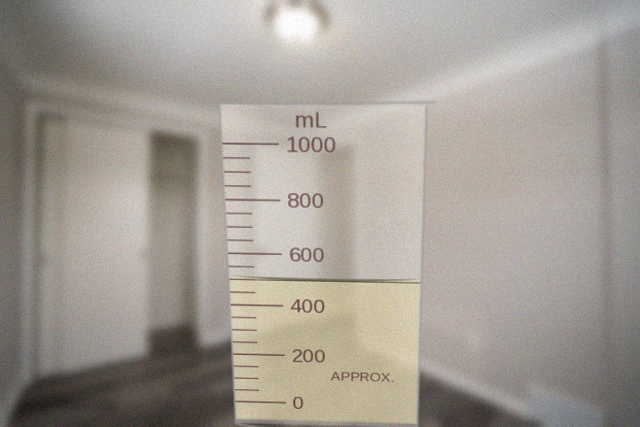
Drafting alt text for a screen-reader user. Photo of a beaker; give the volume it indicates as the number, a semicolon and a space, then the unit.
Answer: 500; mL
